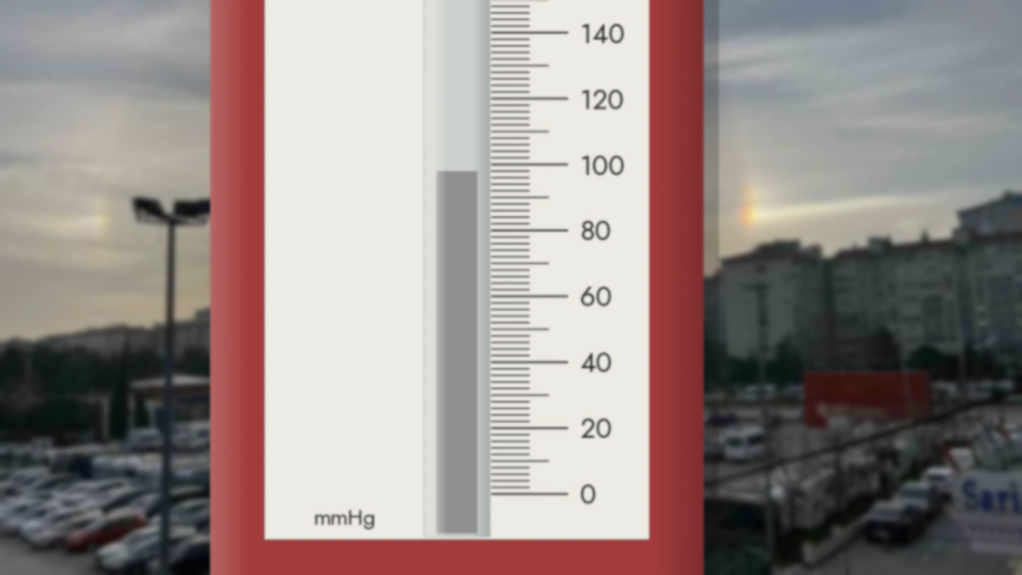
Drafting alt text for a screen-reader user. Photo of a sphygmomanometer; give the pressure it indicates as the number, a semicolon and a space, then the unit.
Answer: 98; mmHg
